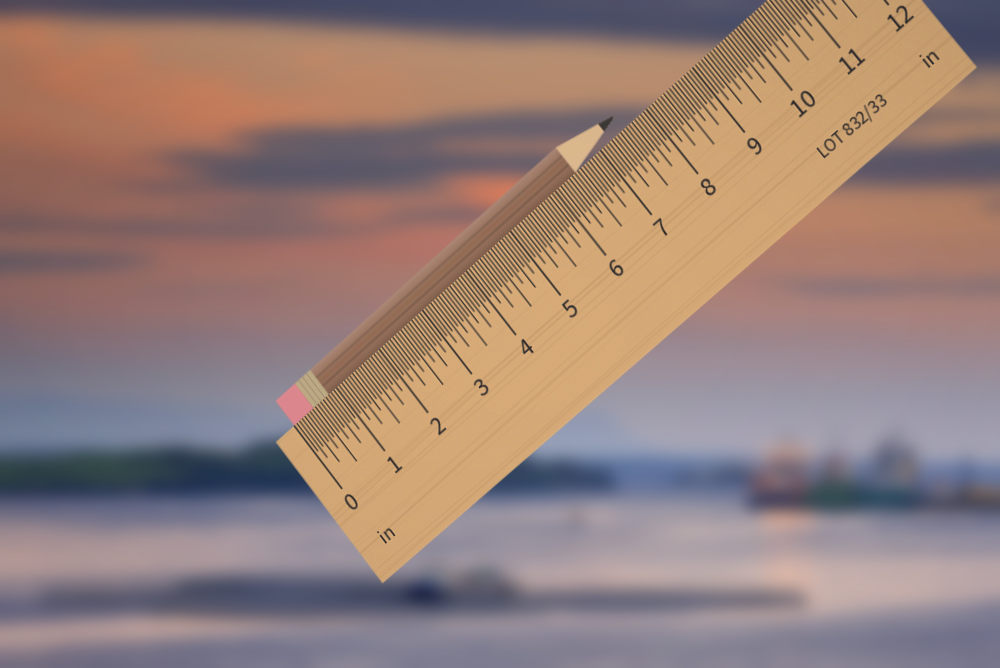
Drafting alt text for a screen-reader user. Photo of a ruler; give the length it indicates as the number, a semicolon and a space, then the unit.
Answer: 7.5; in
